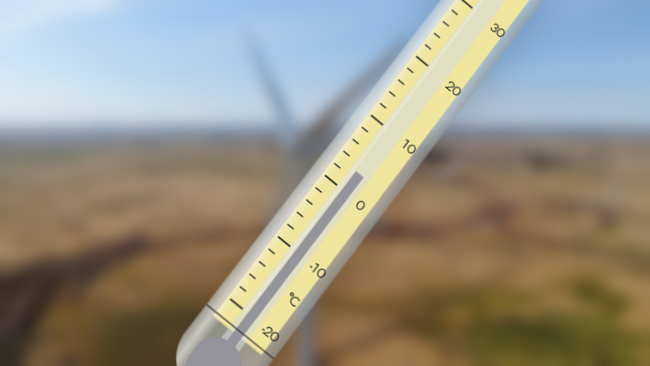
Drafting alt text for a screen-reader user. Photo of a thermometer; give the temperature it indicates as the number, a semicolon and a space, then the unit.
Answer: 3; °C
